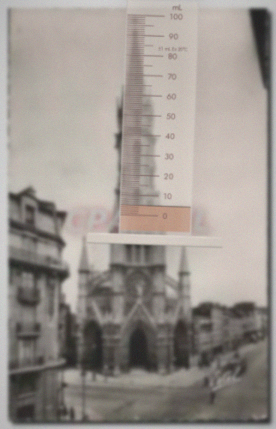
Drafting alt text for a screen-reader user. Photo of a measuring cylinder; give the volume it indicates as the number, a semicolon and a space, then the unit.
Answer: 5; mL
